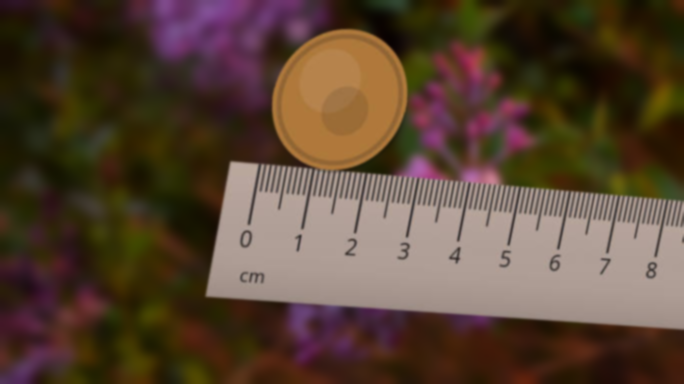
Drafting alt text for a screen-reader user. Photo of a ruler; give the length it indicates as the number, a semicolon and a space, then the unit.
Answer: 2.5; cm
